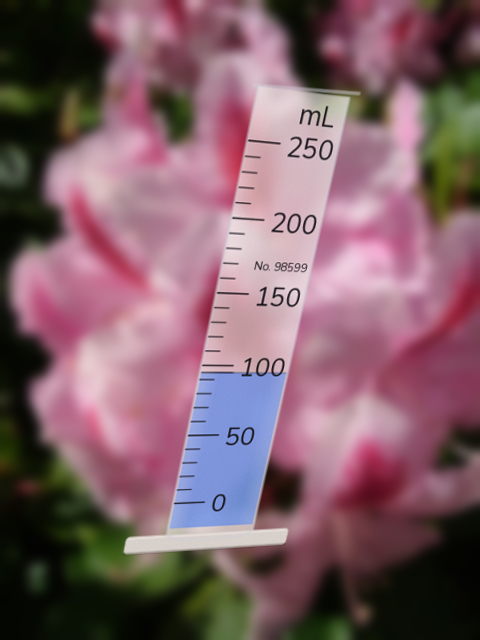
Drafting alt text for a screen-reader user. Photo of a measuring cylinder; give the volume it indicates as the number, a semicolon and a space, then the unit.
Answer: 95; mL
